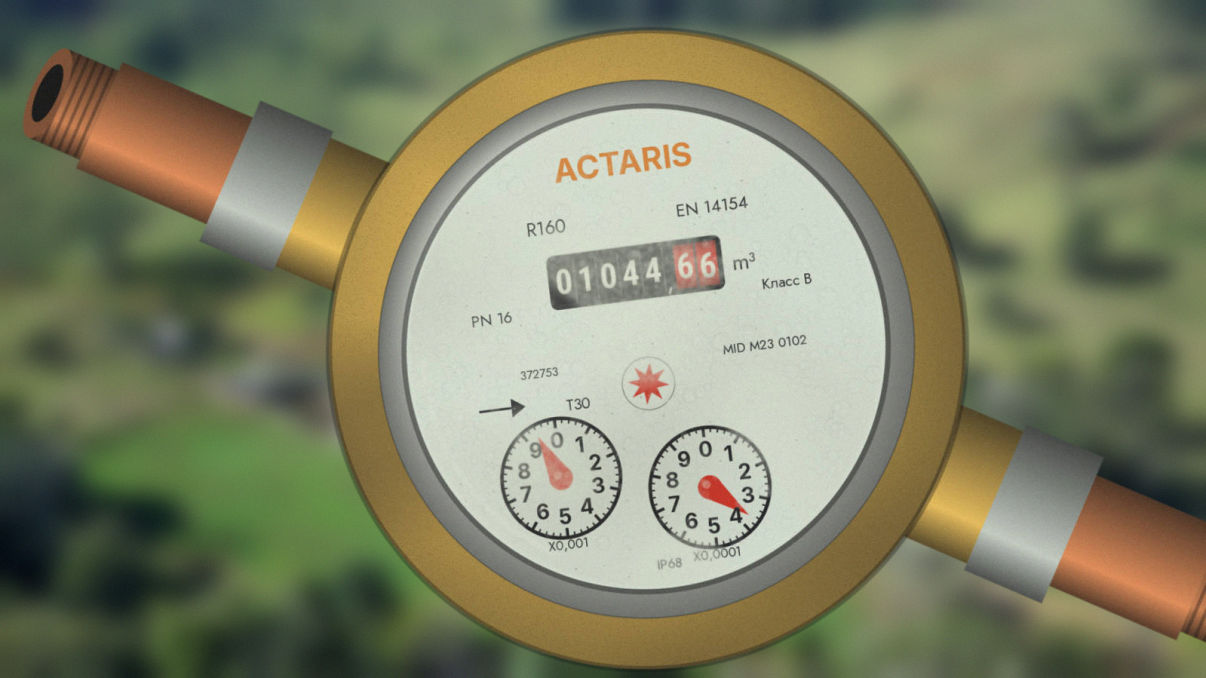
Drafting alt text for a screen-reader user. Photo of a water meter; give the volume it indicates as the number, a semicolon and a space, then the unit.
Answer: 1044.6593; m³
